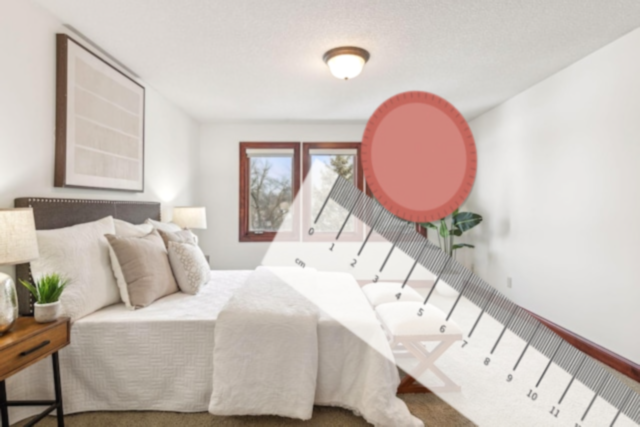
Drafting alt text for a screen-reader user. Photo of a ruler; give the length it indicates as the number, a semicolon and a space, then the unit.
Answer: 4.5; cm
